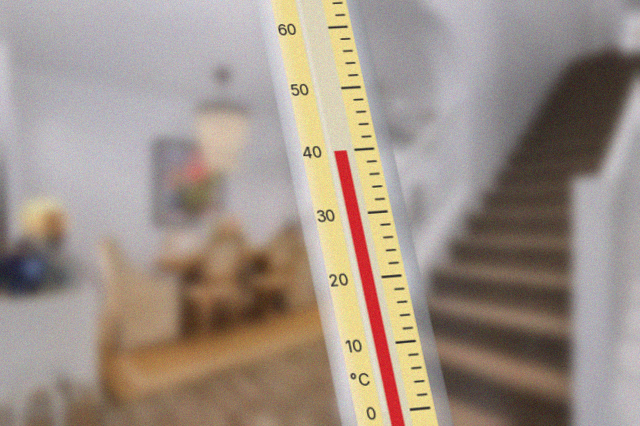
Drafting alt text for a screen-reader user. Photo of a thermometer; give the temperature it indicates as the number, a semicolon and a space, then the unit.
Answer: 40; °C
